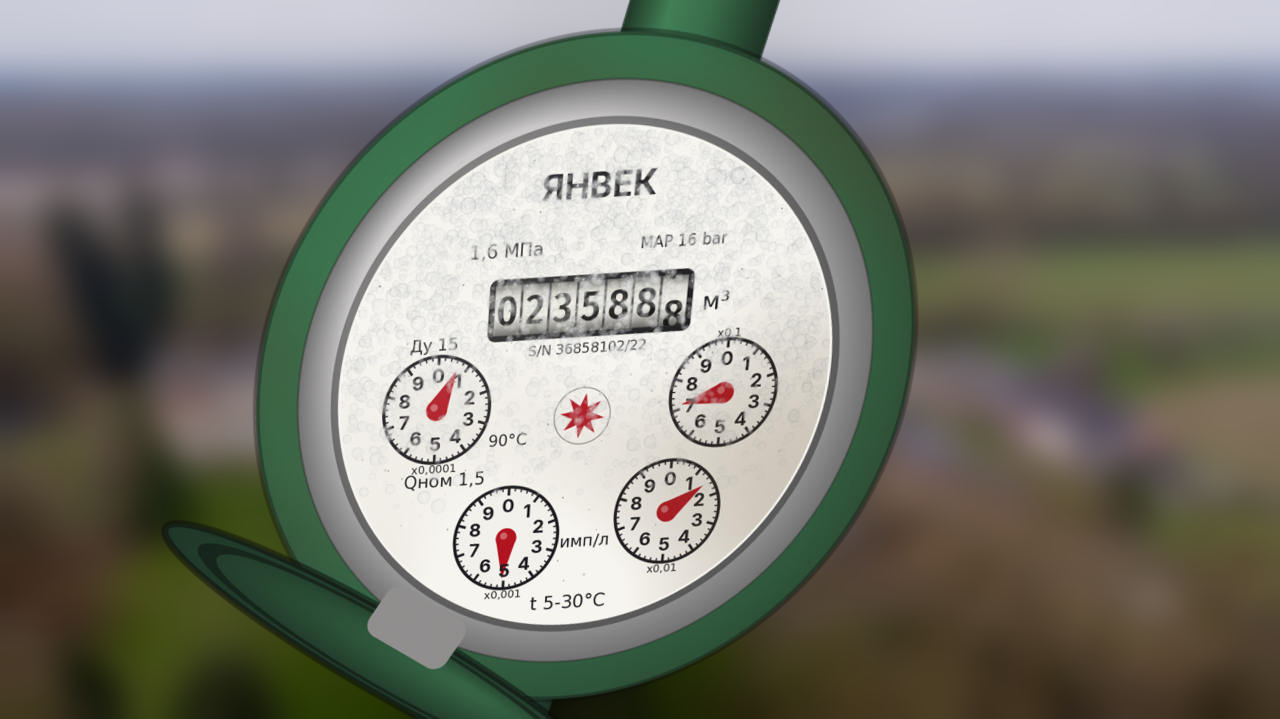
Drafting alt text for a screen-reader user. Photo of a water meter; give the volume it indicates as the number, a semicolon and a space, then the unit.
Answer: 235887.7150; m³
